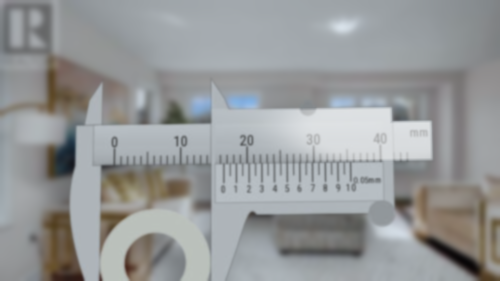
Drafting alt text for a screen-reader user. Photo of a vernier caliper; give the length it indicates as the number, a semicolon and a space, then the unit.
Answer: 16.5; mm
